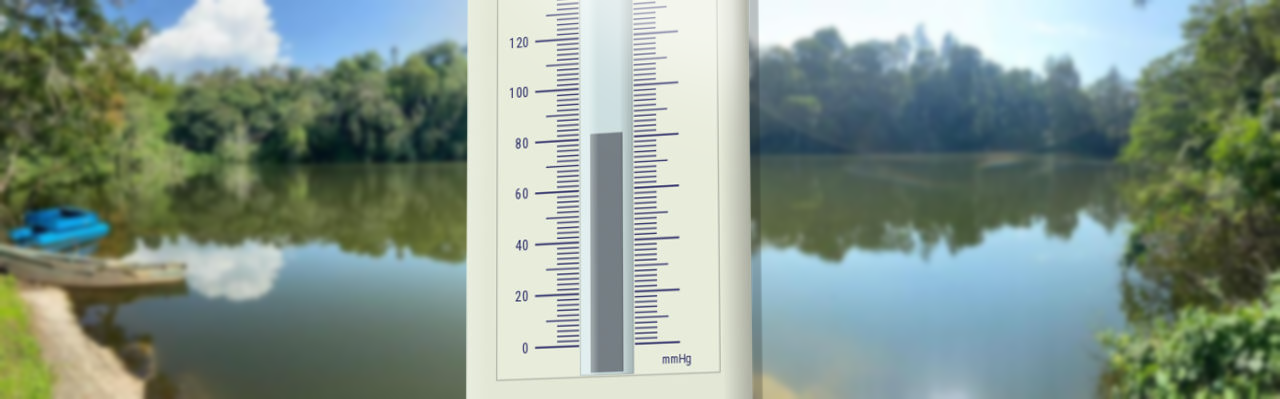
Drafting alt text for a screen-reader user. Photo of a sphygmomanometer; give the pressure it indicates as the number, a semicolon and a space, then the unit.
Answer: 82; mmHg
